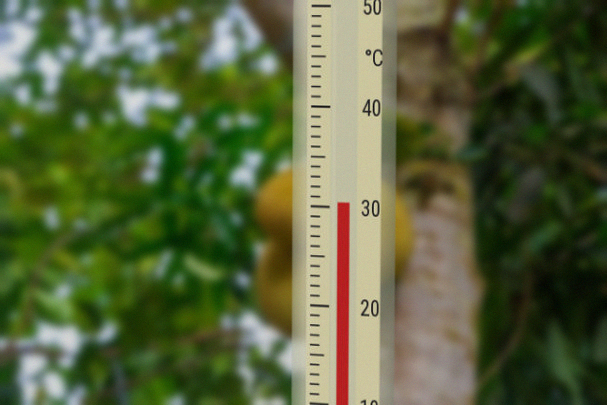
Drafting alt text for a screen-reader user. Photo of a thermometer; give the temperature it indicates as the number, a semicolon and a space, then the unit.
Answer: 30.5; °C
